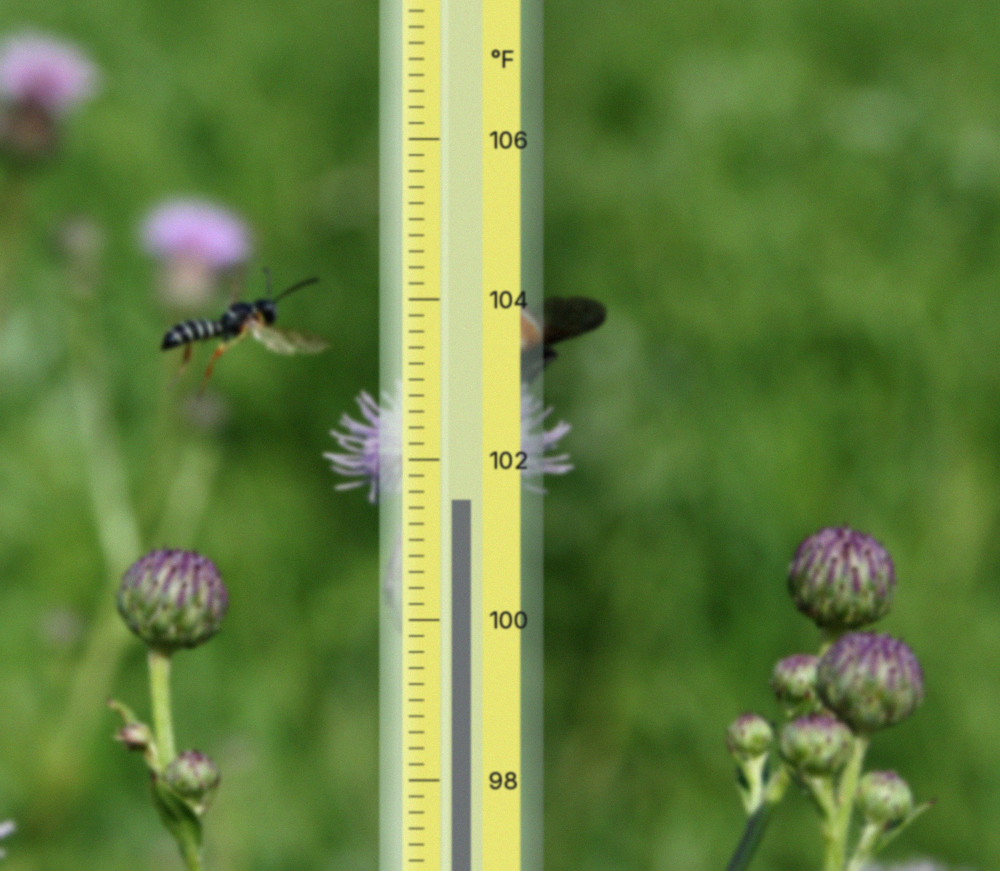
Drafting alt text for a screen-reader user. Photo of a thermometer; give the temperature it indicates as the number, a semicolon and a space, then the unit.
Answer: 101.5; °F
